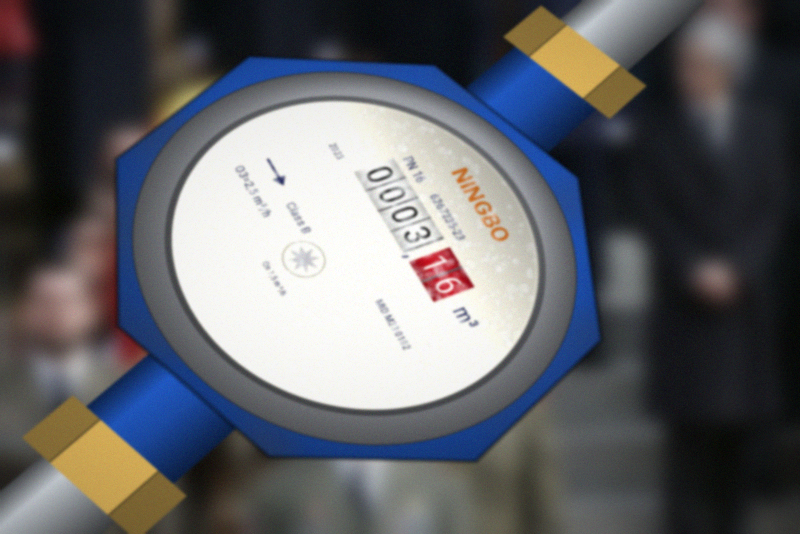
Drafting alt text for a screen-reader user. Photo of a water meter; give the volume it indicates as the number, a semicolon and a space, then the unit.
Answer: 3.16; m³
